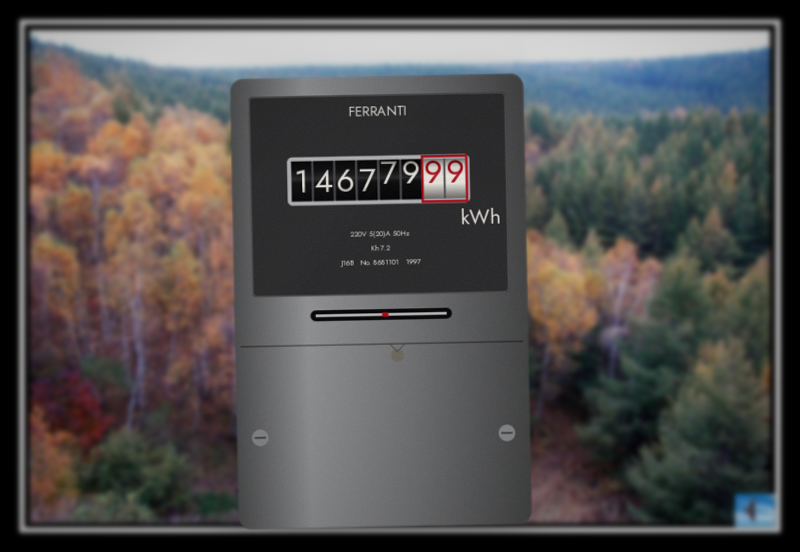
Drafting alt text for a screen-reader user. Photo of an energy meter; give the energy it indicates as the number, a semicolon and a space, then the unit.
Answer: 146779.99; kWh
